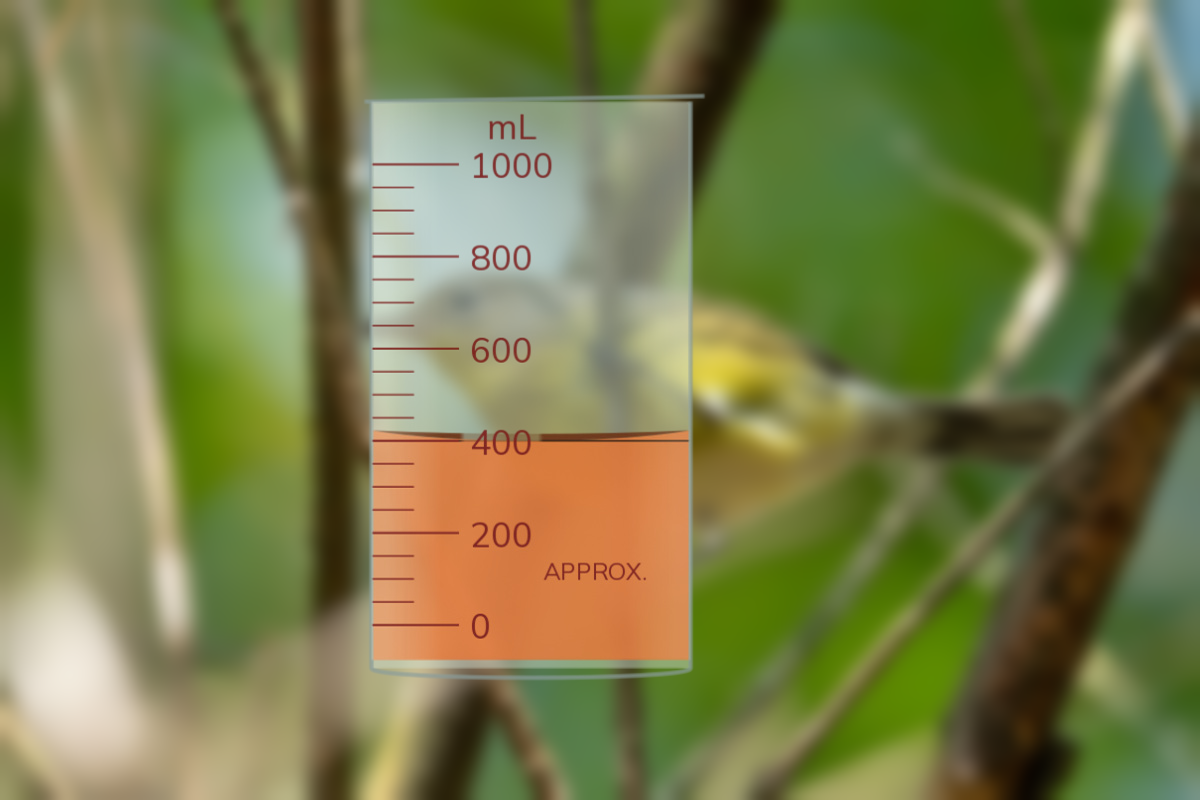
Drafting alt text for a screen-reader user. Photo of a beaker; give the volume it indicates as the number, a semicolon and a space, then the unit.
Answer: 400; mL
